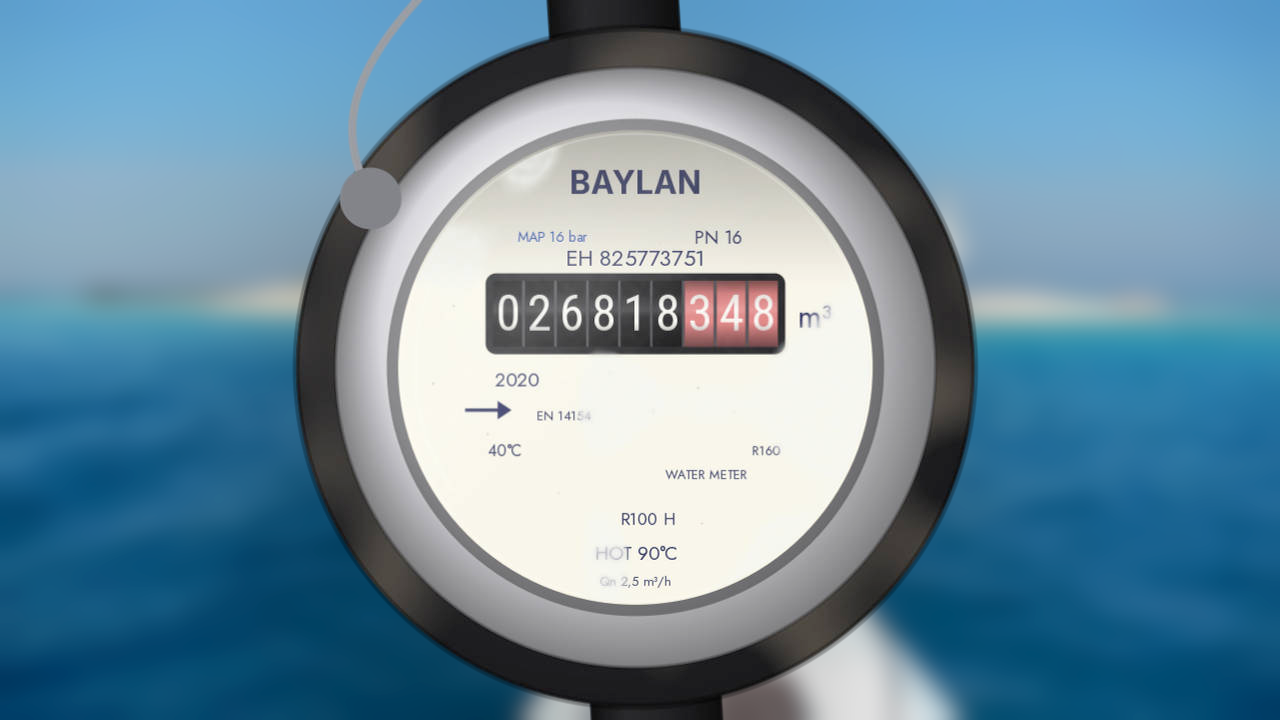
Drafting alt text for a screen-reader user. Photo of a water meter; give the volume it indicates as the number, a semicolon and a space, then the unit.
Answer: 26818.348; m³
